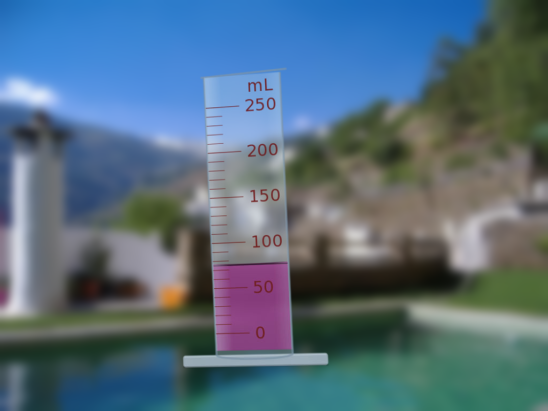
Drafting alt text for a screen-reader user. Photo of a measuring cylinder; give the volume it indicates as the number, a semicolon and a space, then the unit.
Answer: 75; mL
